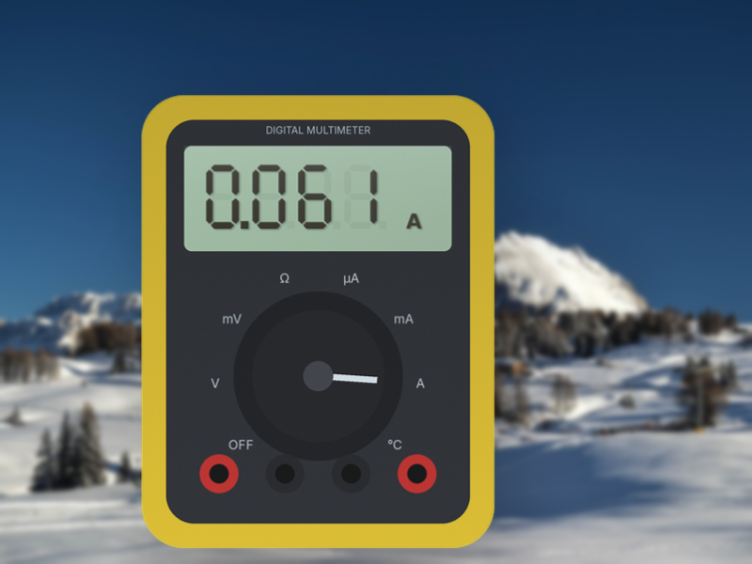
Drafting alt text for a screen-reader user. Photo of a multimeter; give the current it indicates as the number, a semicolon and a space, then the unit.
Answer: 0.061; A
